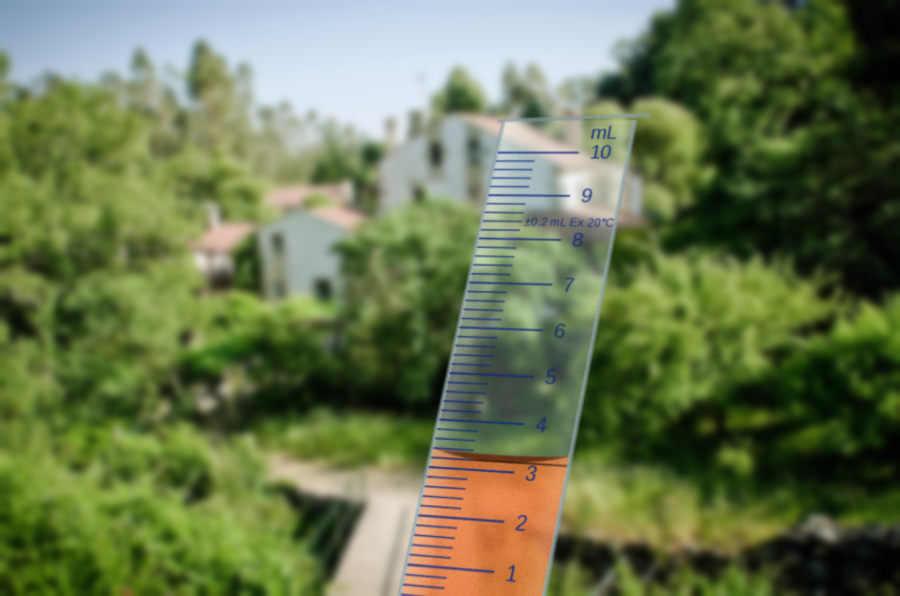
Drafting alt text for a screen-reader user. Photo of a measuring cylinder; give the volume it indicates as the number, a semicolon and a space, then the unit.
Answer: 3.2; mL
